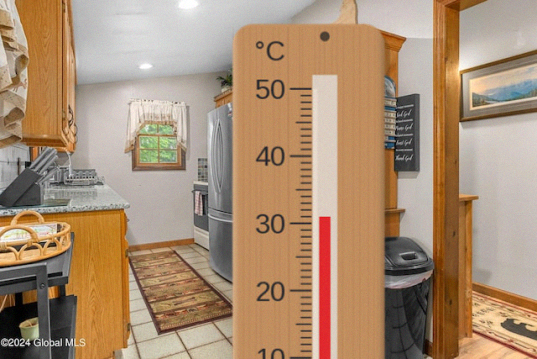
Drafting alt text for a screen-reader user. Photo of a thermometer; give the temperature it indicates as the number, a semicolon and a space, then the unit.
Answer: 31; °C
